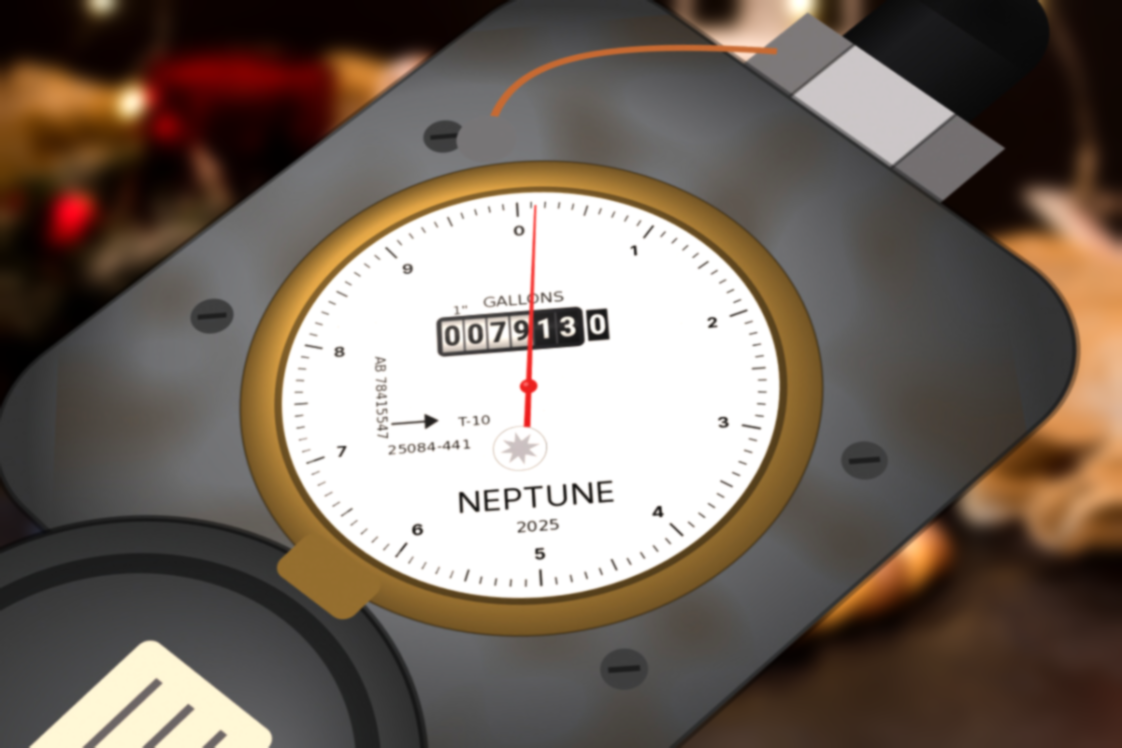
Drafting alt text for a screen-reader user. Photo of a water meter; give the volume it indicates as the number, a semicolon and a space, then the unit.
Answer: 79130.1; gal
